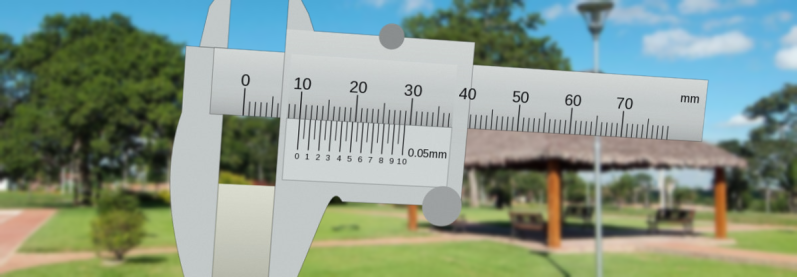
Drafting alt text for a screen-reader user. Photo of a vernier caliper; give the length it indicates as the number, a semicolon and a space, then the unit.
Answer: 10.0; mm
